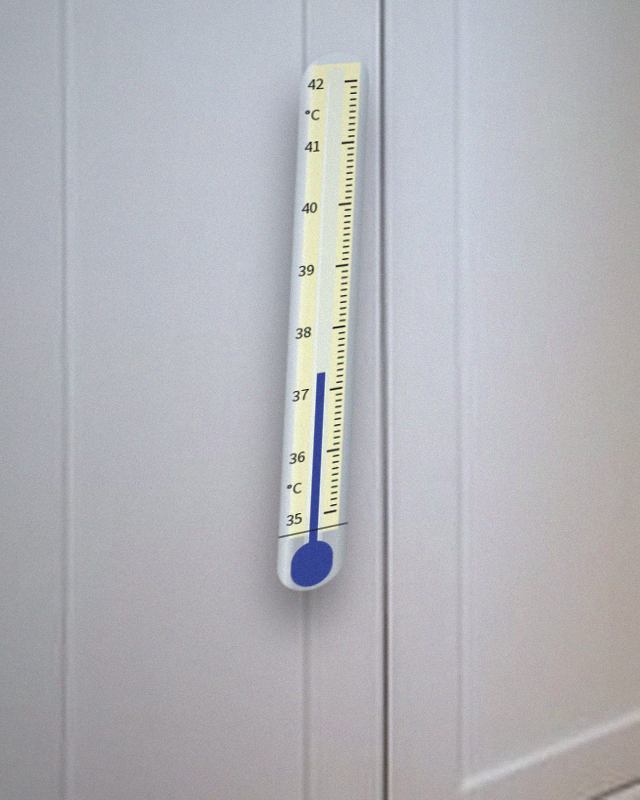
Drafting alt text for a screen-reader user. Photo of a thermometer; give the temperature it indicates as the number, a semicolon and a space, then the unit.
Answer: 37.3; °C
